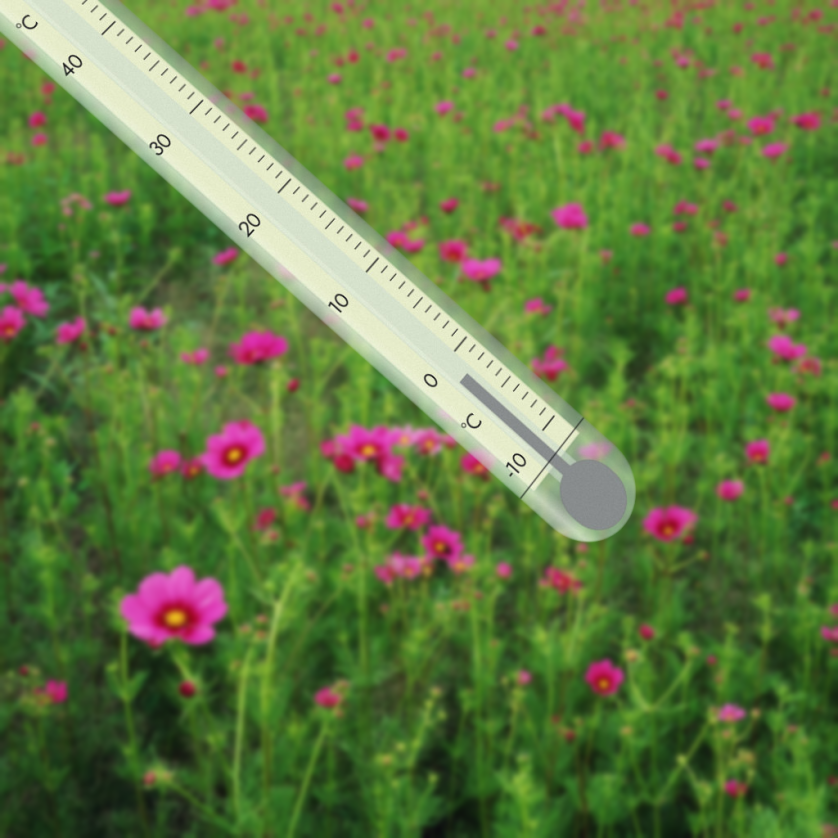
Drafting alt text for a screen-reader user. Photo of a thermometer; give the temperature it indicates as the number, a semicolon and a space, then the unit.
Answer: -2; °C
